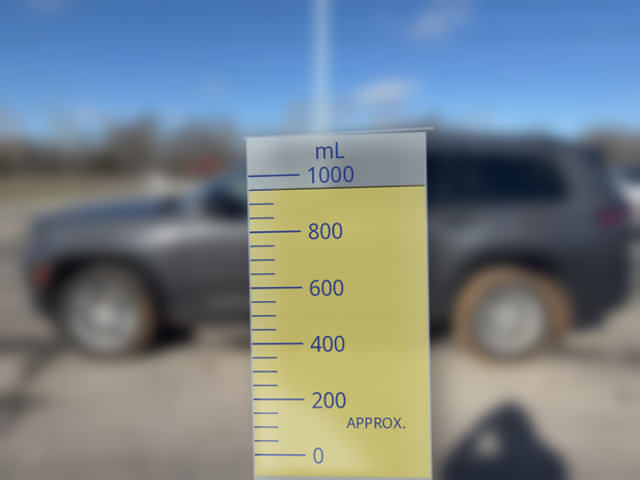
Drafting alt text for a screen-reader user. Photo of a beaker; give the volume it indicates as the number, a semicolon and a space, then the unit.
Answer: 950; mL
